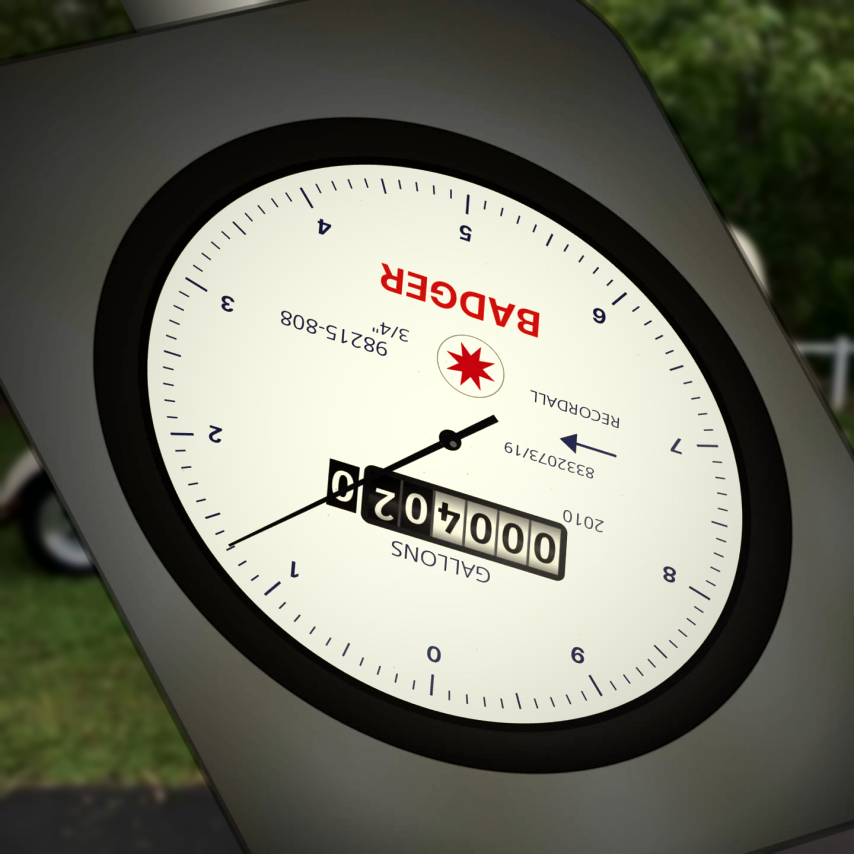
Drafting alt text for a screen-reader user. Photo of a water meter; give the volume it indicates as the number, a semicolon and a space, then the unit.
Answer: 4021.3; gal
